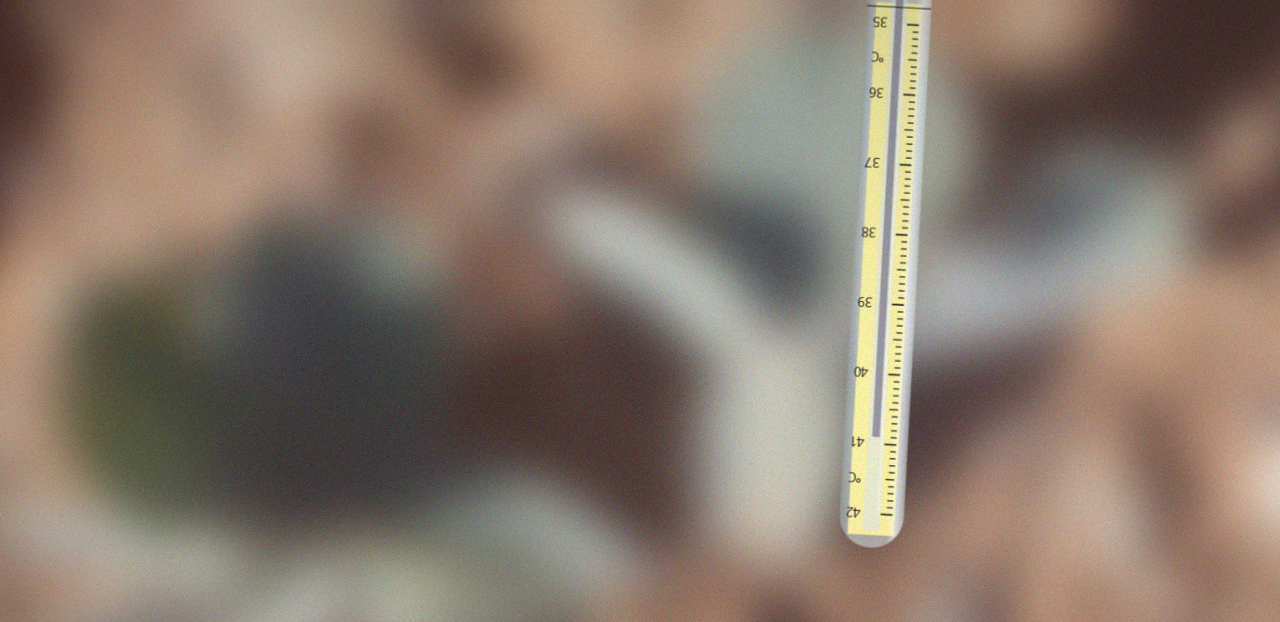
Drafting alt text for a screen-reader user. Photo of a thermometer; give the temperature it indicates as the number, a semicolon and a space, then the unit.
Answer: 40.9; °C
